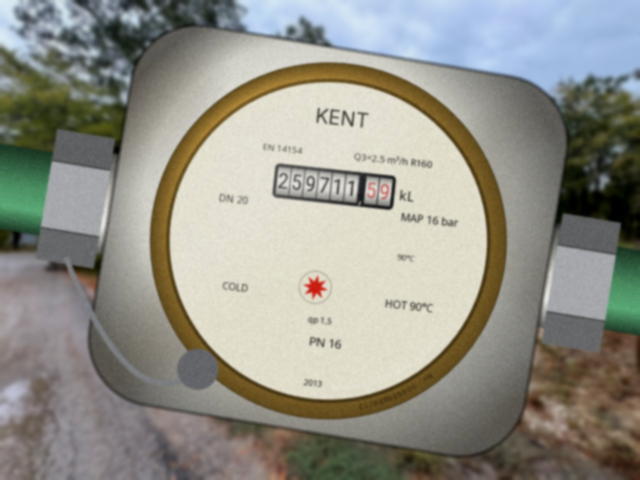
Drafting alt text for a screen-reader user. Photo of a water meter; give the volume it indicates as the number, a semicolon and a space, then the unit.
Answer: 259711.59; kL
